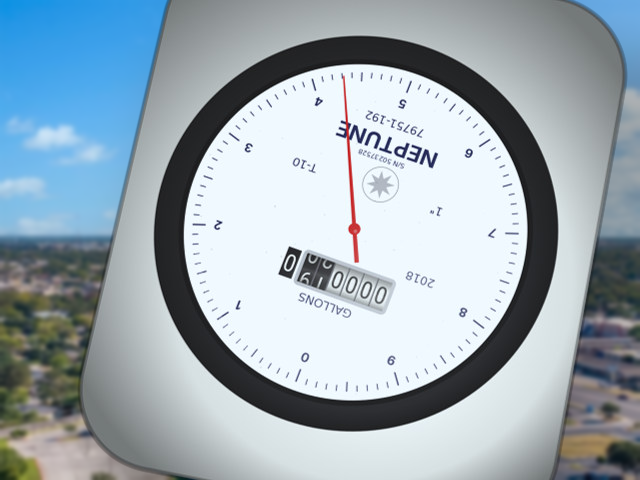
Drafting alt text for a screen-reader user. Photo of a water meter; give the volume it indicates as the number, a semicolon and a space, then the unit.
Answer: 194.3; gal
